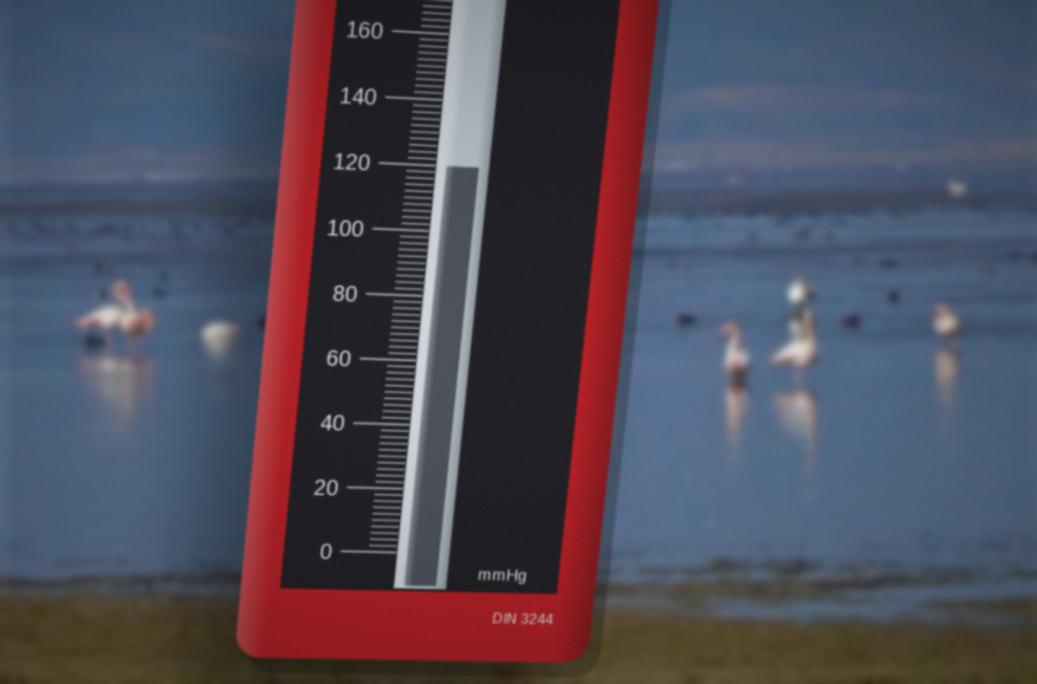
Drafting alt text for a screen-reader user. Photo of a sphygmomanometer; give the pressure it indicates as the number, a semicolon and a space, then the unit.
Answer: 120; mmHg
